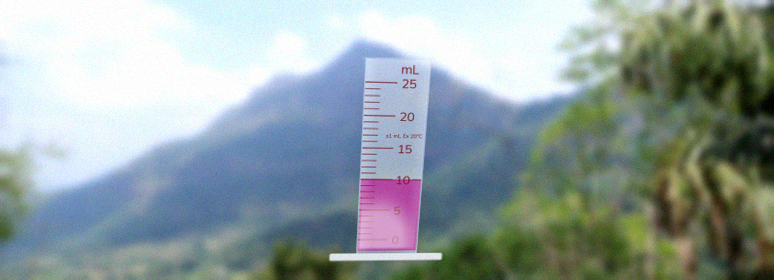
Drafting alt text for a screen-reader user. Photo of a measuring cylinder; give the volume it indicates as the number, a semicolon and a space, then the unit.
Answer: 10; mL
